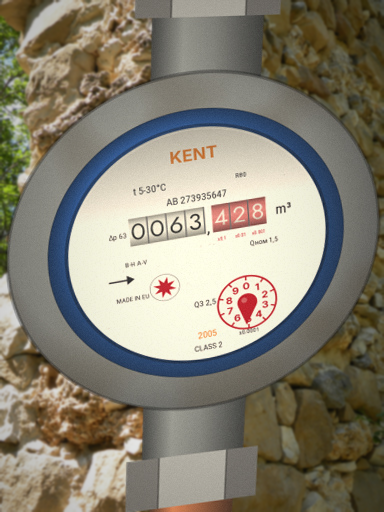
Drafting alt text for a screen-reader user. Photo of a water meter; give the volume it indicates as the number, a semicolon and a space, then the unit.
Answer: 63.4285; m³
